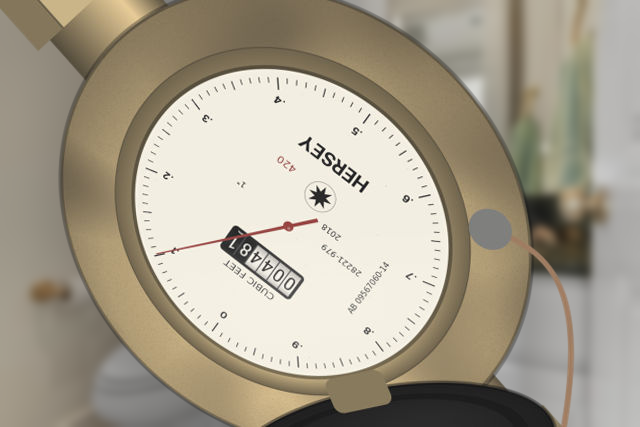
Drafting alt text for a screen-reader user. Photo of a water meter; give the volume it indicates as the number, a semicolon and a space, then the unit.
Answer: 4481.10; ft³
